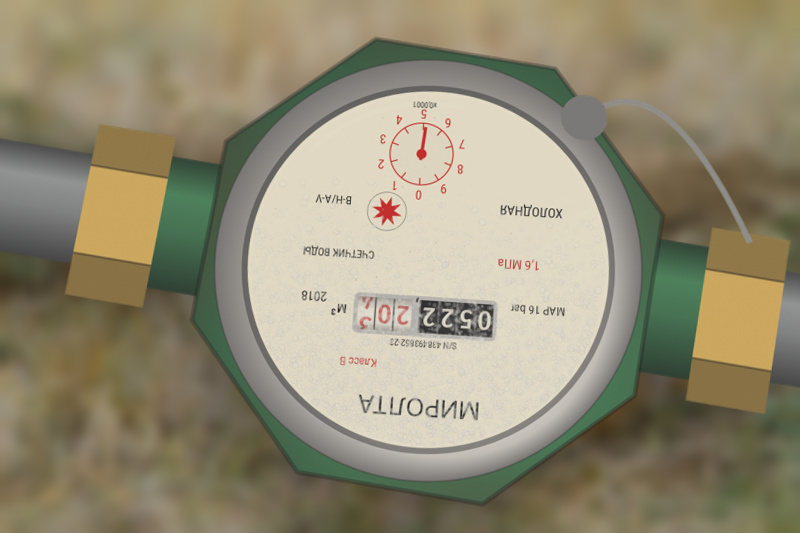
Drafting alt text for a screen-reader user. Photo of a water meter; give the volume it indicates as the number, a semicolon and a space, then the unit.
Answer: 522.2035; m³
